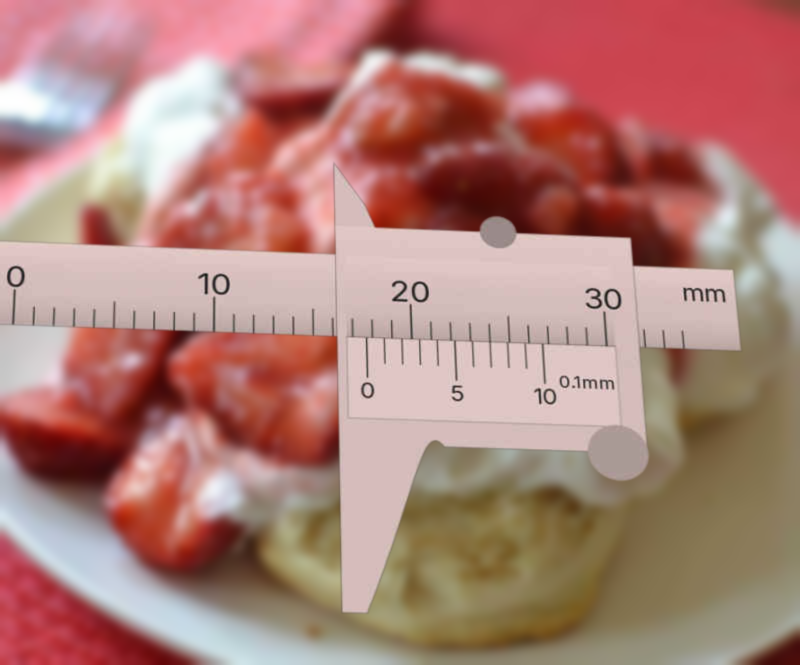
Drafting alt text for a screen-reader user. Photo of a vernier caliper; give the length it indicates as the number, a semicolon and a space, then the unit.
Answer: 17.7; mm
